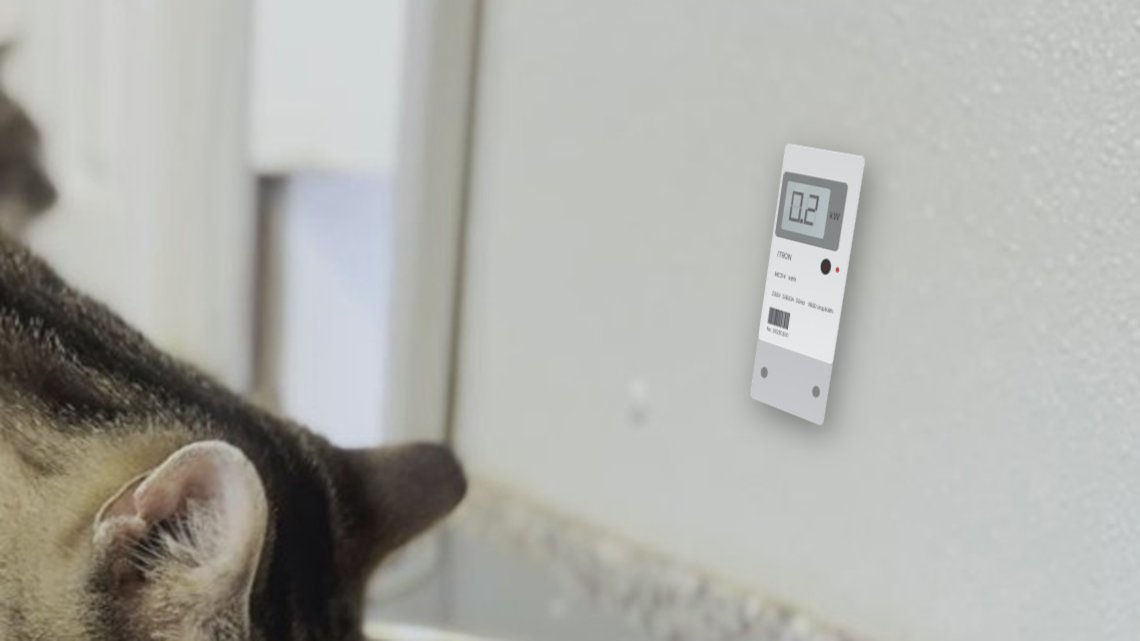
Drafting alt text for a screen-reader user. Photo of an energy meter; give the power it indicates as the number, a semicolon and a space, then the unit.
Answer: 0.2; kW
